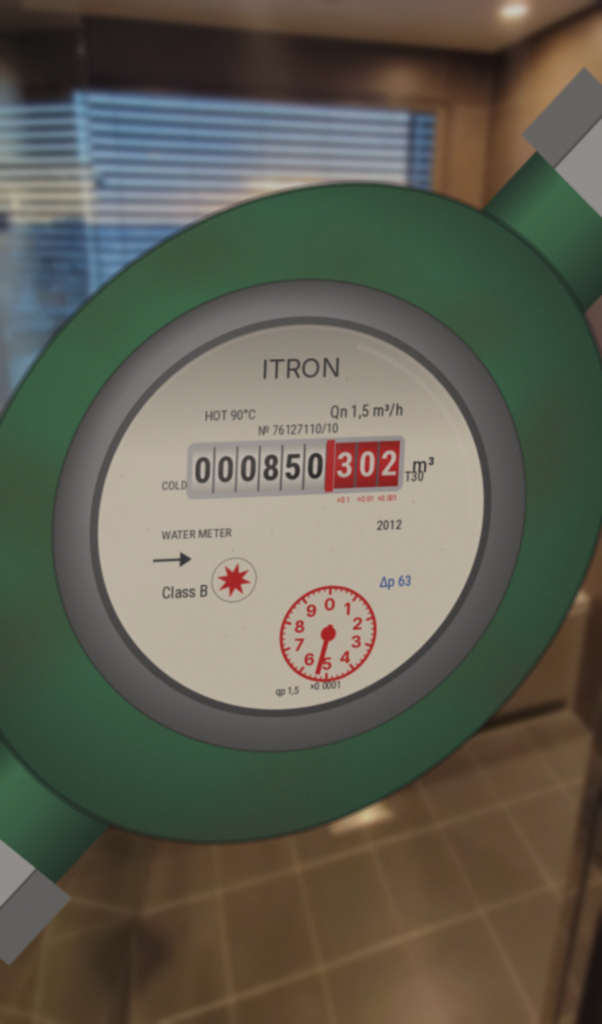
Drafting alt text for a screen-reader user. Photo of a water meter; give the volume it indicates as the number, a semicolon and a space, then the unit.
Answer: 850.3025; m³
